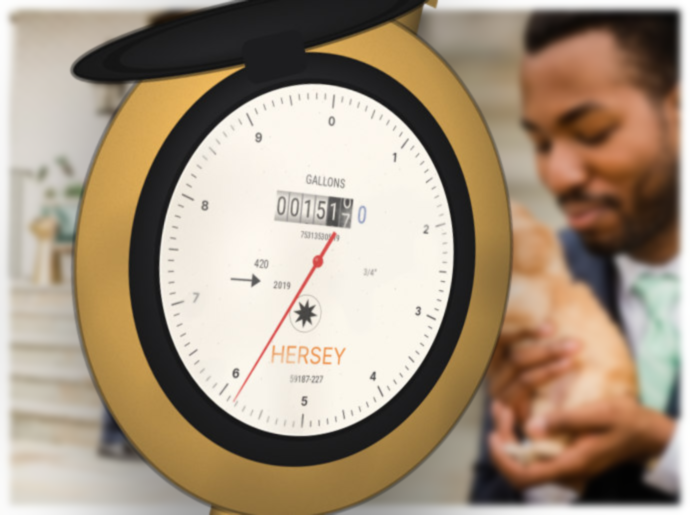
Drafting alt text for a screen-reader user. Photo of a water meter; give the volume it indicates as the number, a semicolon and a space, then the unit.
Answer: 15165.8; gal
